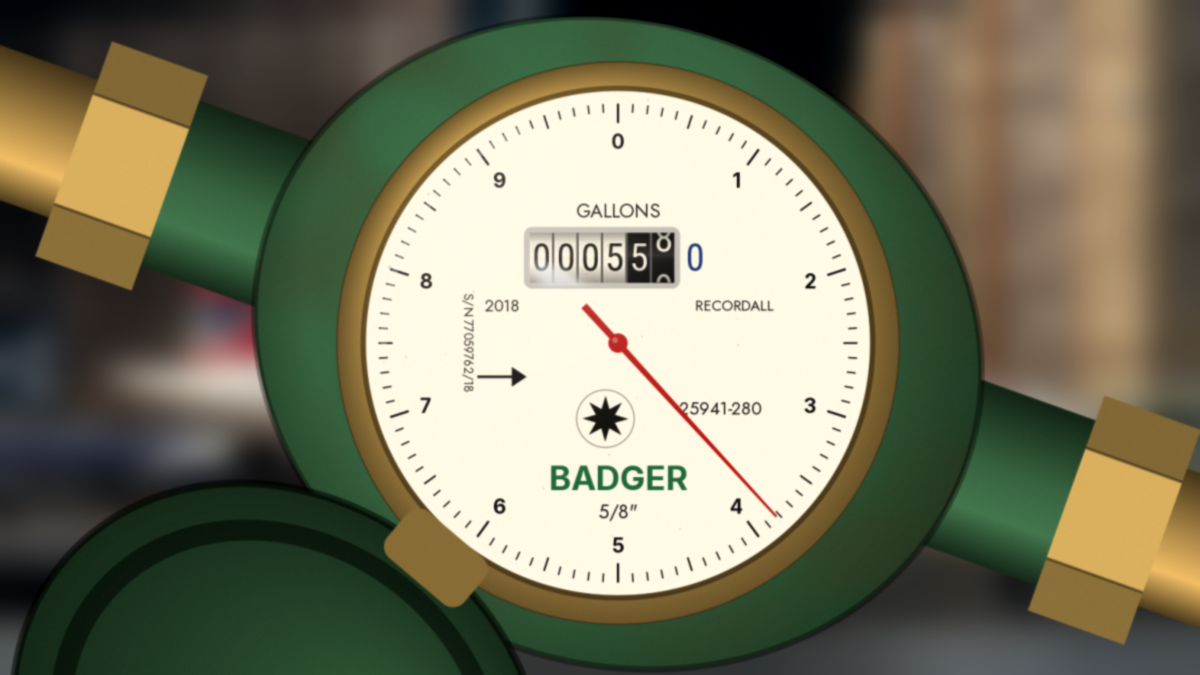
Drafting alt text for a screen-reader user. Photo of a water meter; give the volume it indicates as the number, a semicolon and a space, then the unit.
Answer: 5583.8; gal
